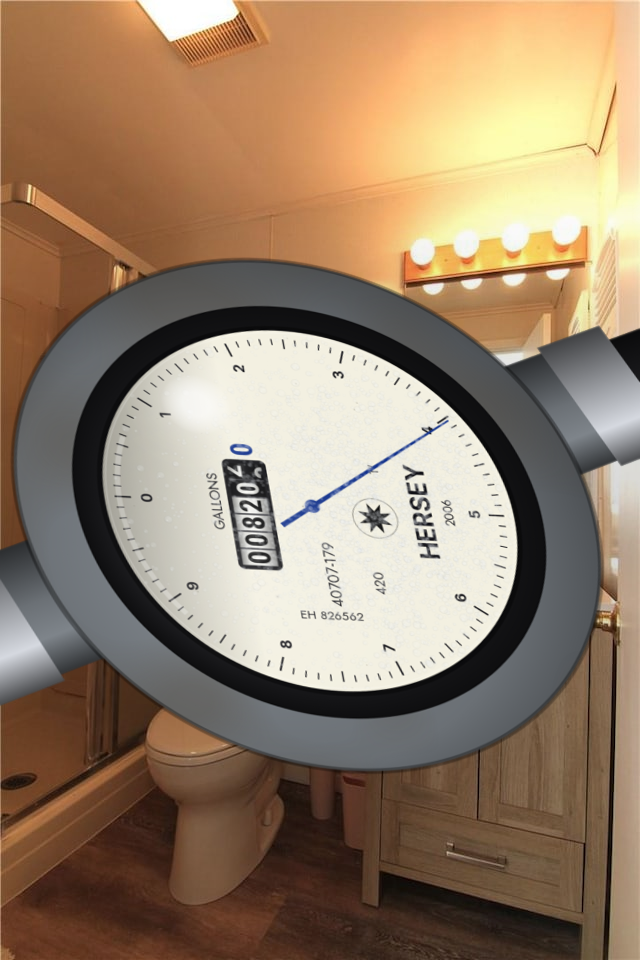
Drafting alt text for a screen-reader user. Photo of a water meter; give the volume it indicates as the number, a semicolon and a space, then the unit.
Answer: 82024.0; gal
